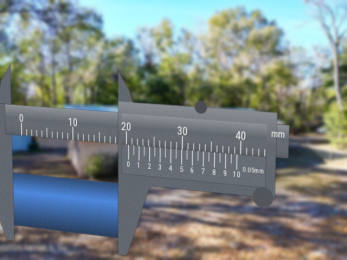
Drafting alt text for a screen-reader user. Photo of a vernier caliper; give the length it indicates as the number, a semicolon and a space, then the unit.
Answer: 20.4; mm
